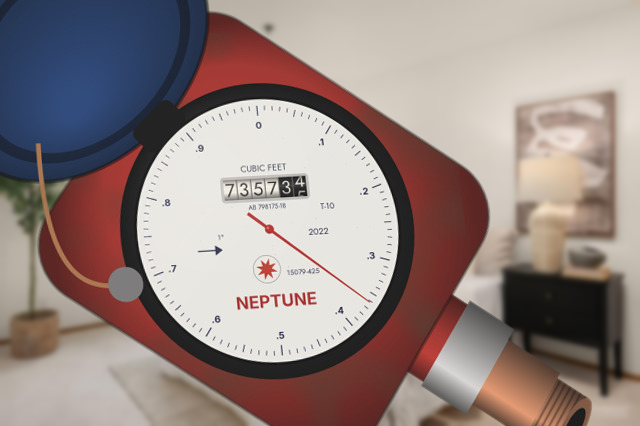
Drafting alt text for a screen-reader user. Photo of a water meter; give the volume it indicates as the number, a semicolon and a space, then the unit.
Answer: 735734.36; ft³
